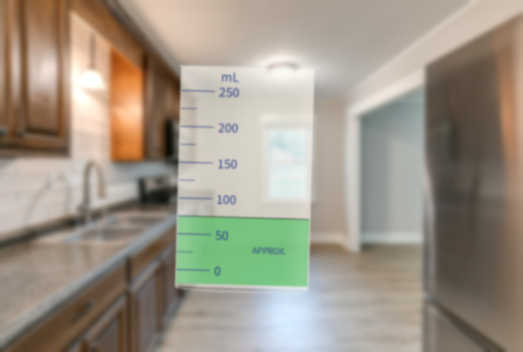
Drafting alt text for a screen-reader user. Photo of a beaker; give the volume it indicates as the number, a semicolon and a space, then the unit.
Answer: 75; mL
